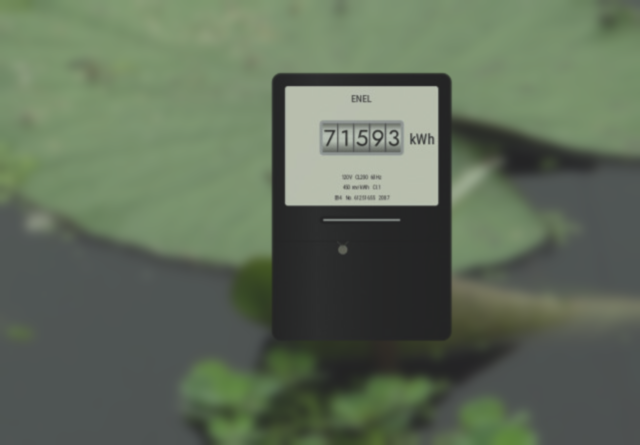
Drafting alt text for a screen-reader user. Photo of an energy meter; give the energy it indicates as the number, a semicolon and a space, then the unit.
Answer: 71593; kWh
